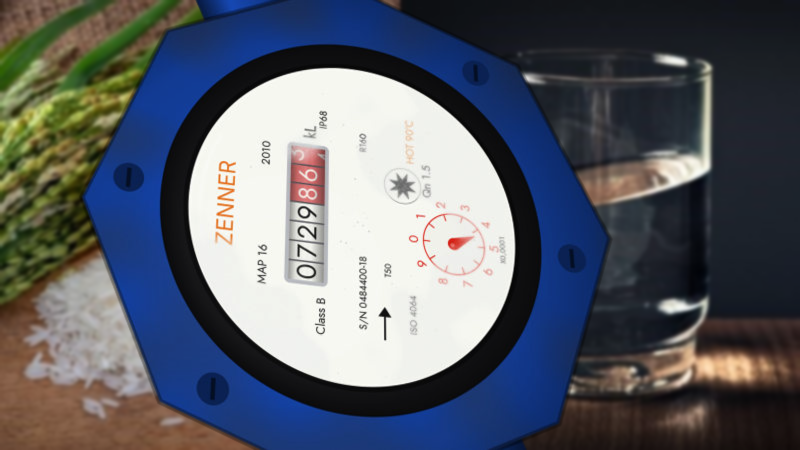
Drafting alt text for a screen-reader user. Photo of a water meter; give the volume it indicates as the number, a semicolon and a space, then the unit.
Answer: 729.8634; kL
